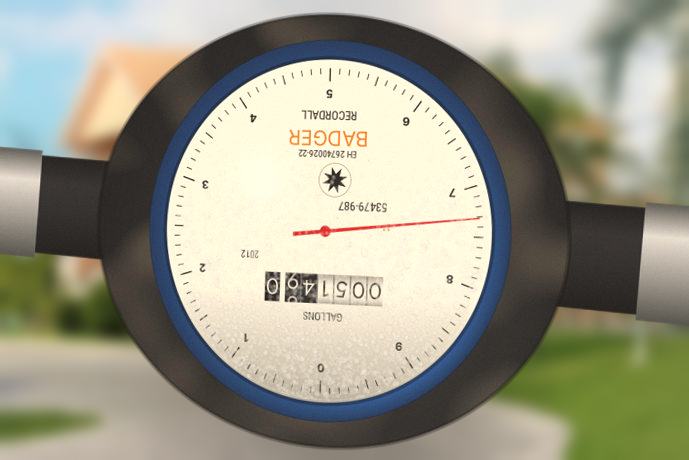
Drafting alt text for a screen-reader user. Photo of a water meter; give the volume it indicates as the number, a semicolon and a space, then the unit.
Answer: 51487.3; gal
